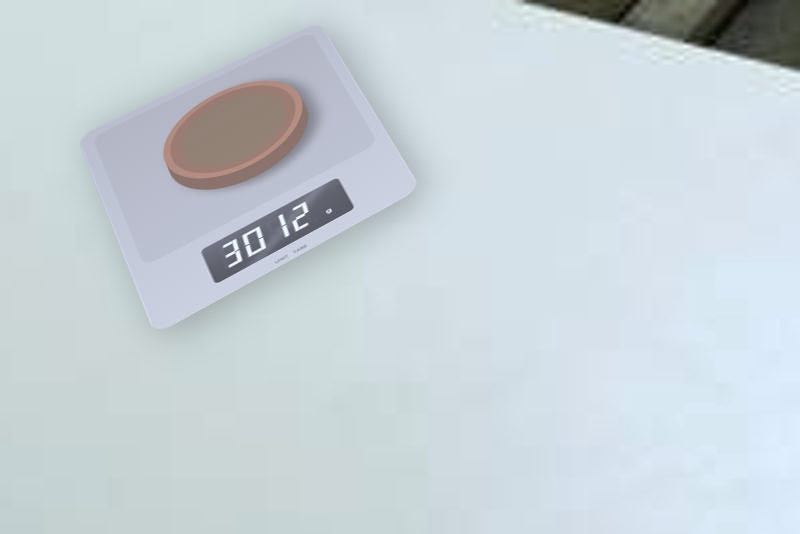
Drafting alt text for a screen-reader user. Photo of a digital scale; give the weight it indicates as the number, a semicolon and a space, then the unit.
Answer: 3012; g
